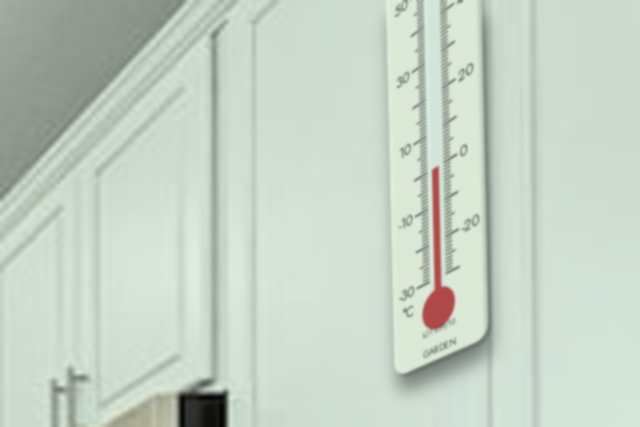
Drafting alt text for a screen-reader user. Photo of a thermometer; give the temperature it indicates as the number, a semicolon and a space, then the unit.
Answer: 0; °C
